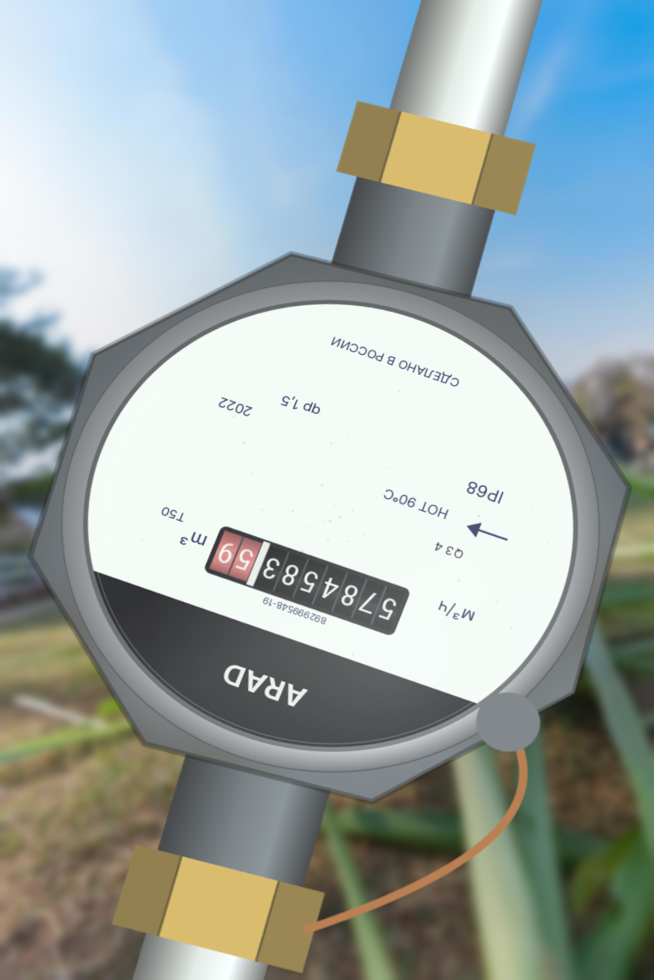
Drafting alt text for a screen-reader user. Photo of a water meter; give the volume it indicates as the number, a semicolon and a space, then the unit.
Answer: 5784583.59; m³
